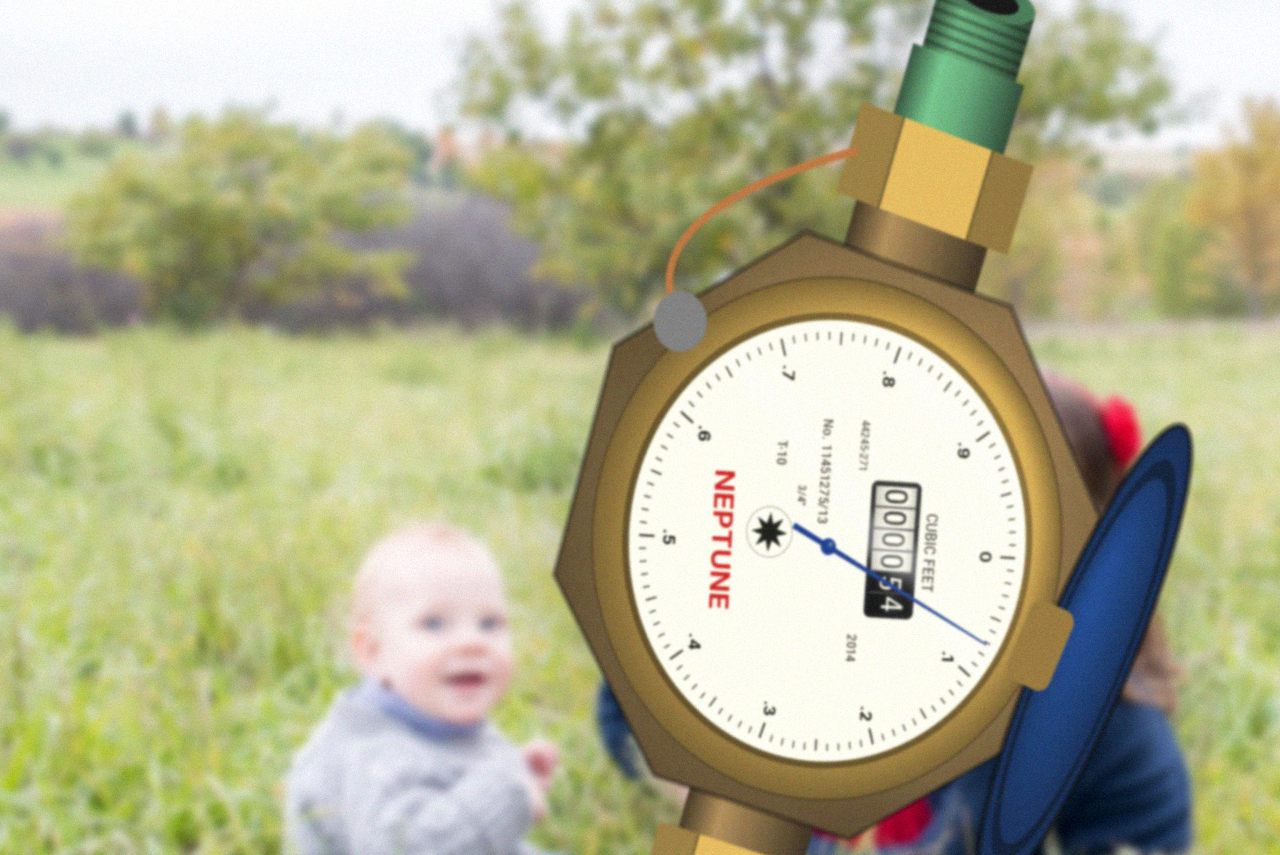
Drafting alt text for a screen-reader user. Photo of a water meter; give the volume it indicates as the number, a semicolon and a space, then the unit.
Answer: 54.07; ft³
